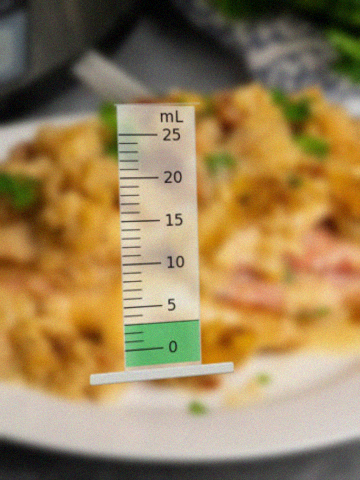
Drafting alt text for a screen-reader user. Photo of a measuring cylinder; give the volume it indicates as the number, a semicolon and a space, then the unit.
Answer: 3; mL
